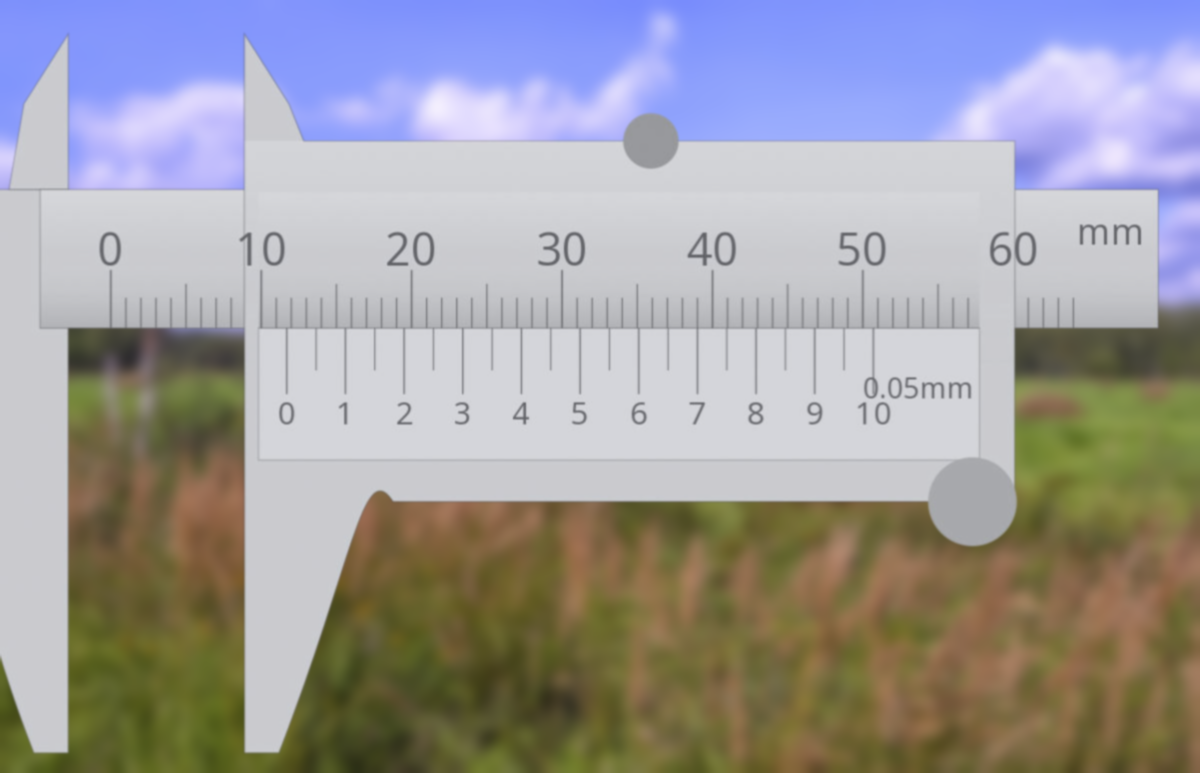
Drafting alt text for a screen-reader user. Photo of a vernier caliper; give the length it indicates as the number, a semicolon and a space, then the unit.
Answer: 11.7; mm
